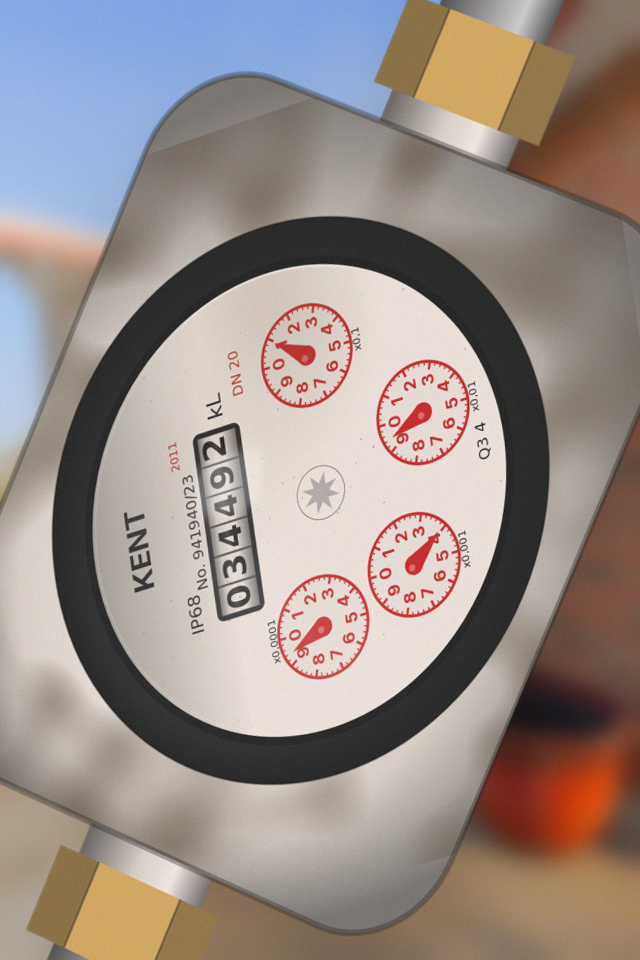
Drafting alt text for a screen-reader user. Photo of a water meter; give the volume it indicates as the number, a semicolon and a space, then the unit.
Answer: 34492.0939; kL
